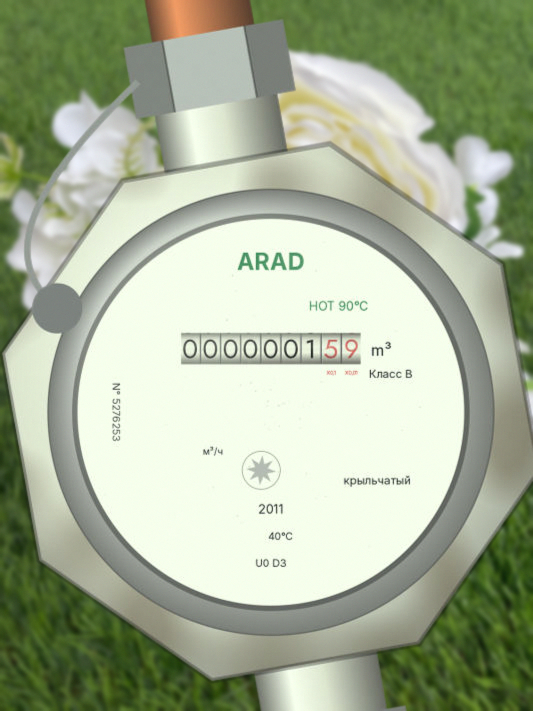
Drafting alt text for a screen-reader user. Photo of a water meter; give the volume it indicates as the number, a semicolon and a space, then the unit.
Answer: 1.59; m³
